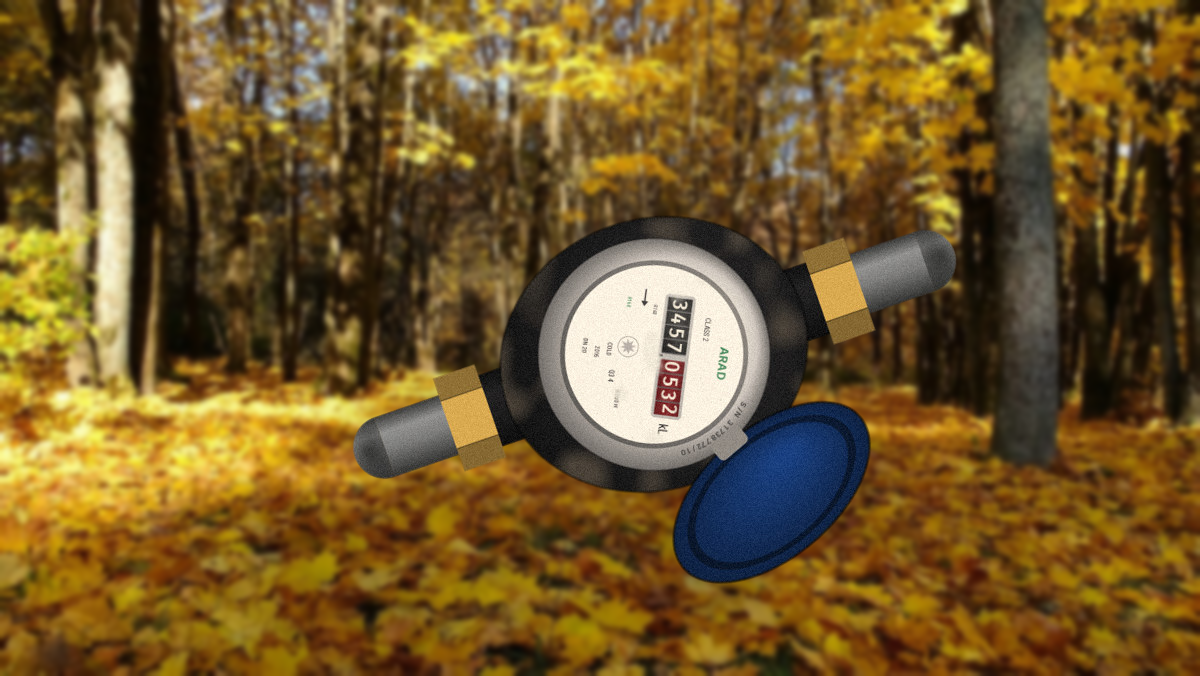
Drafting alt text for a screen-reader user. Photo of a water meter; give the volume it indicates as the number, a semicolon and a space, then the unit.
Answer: 3457.0532; kL
